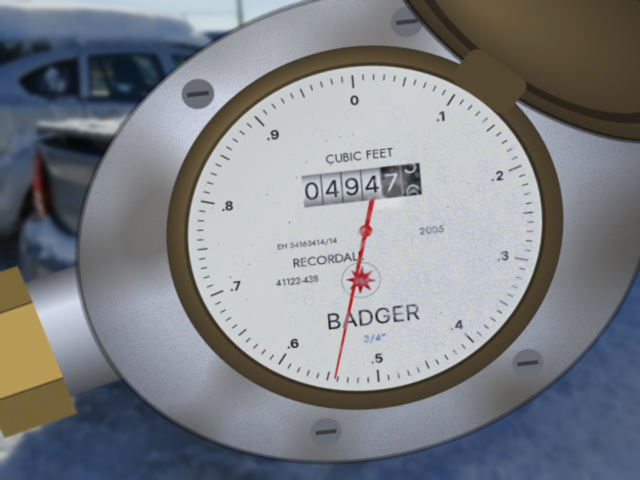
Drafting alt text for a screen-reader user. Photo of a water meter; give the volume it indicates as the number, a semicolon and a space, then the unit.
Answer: 49475.54; ft³
